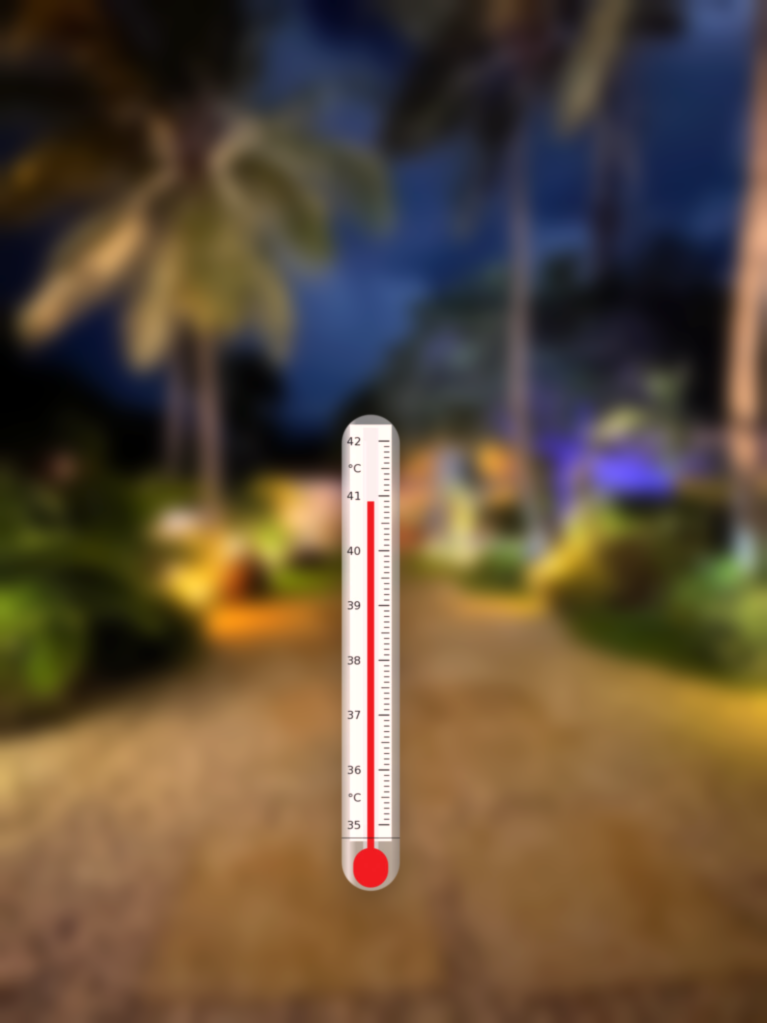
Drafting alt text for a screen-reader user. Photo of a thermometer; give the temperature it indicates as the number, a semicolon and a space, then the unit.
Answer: 40.9; °C
